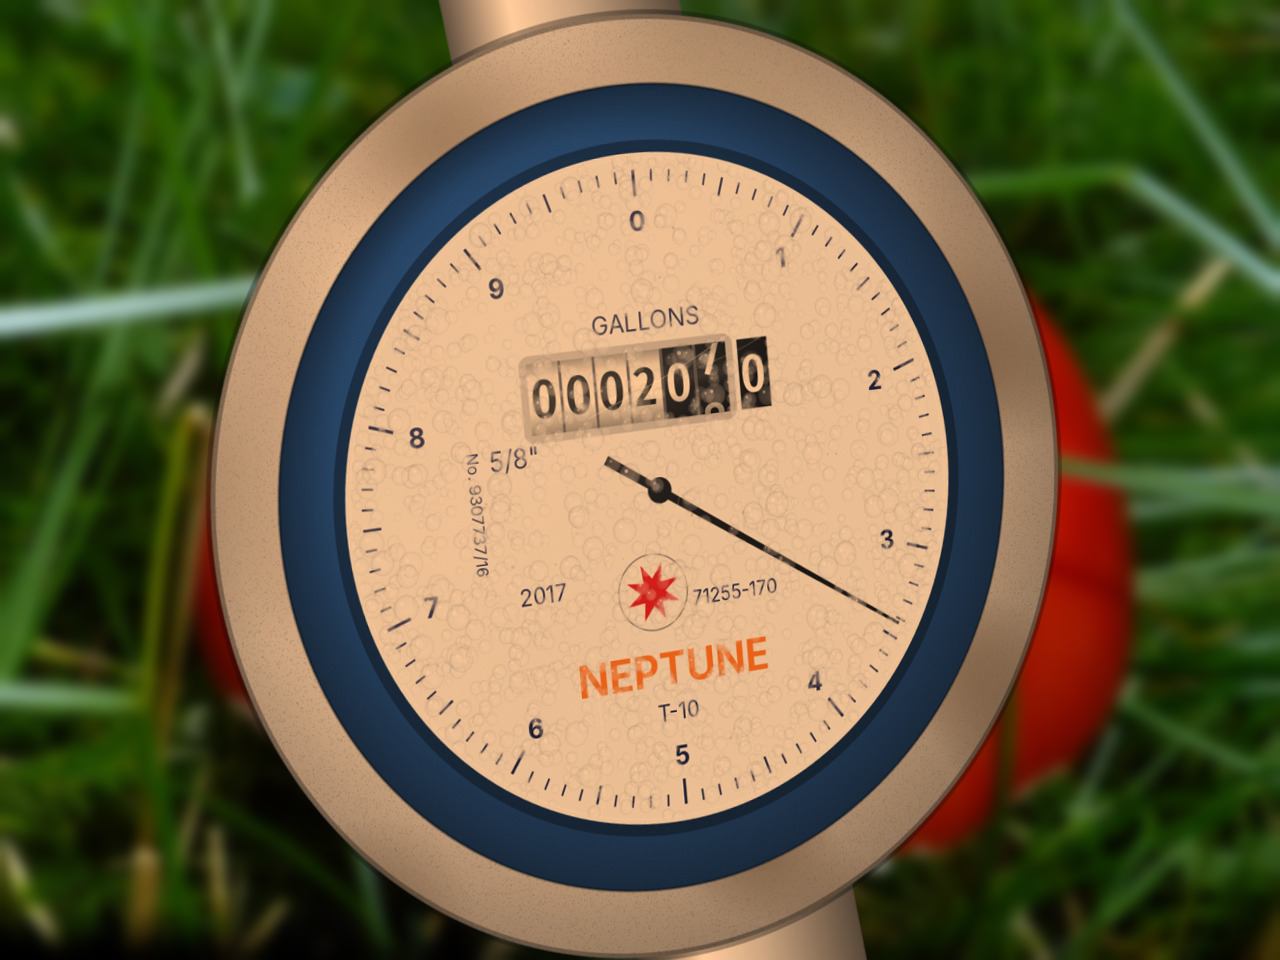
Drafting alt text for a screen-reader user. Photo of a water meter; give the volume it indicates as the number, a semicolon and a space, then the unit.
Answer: 2073.4; gal
